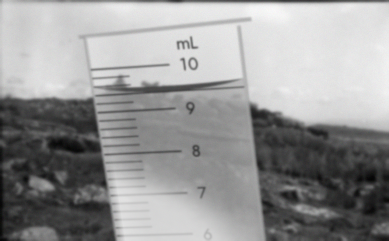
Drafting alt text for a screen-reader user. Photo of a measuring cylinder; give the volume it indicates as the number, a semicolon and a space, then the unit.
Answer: 9.4; mL
